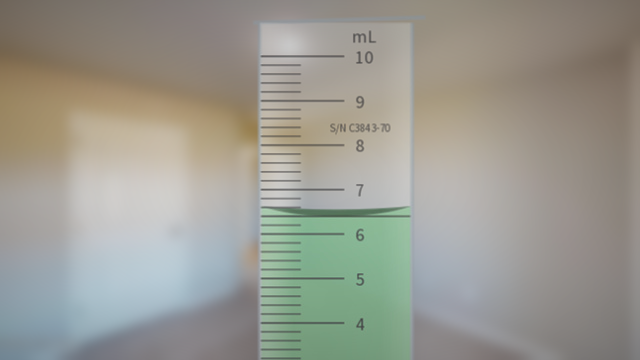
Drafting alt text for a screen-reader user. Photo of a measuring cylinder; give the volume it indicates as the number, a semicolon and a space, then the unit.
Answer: 6.4; mL
